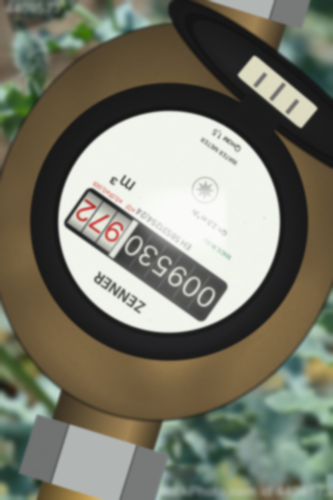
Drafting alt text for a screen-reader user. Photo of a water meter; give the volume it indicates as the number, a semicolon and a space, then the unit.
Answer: 9530.972; m³
